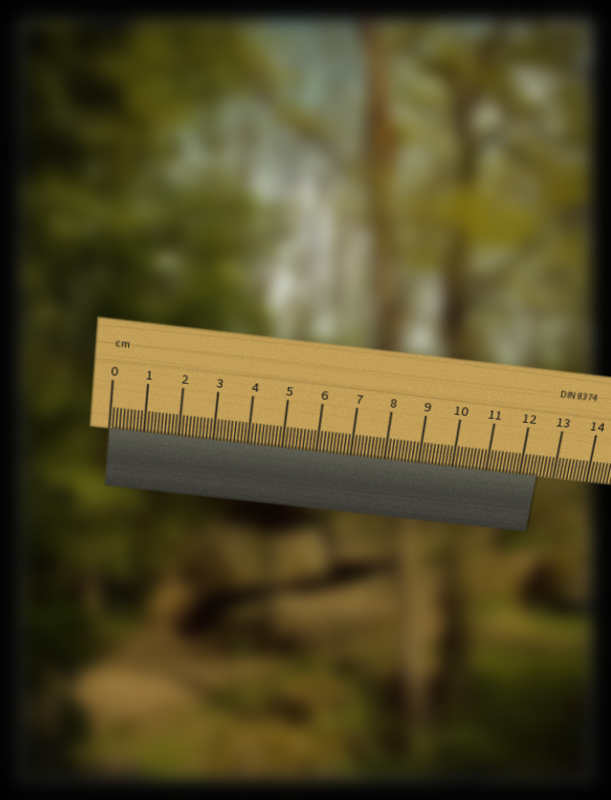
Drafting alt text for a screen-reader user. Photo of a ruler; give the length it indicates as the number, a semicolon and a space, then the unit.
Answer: 12.5; cm
